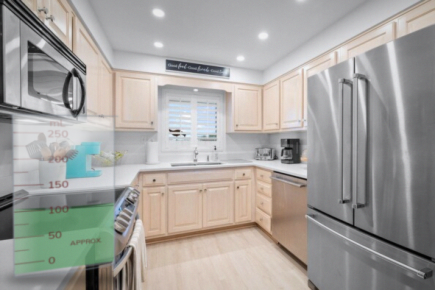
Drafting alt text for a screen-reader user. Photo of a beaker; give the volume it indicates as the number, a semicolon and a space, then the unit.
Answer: 100; mL
